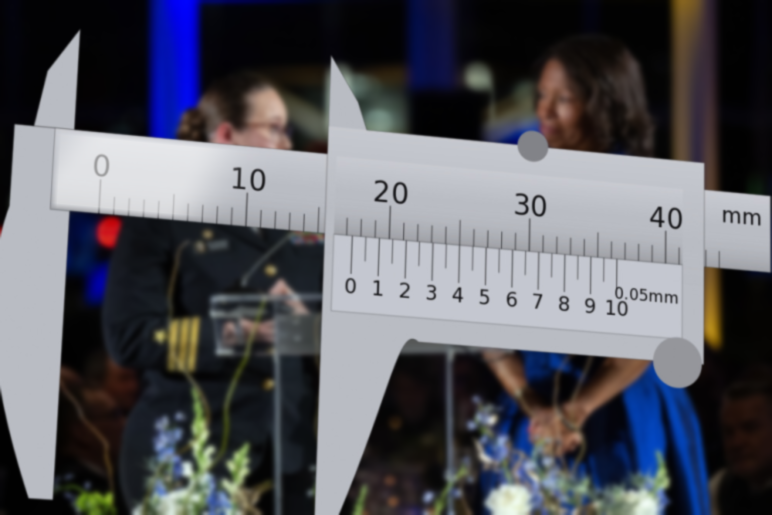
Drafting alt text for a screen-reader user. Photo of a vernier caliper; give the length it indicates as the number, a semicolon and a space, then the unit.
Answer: 17.4; mm
